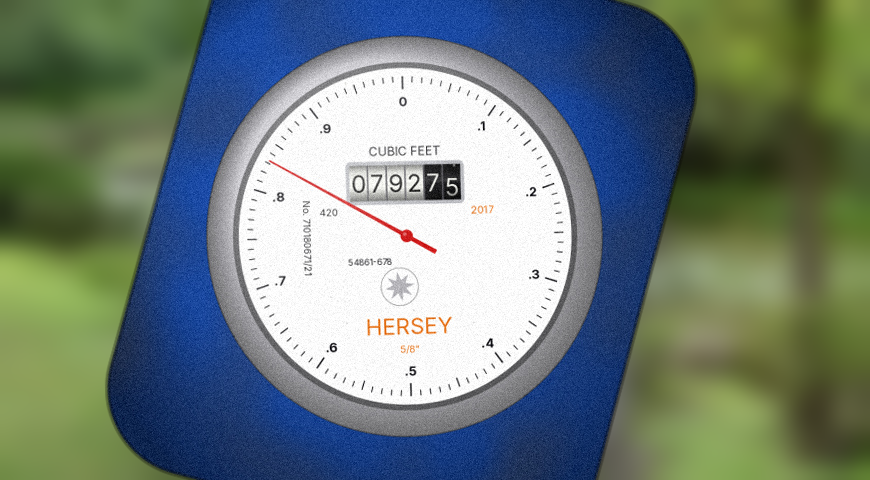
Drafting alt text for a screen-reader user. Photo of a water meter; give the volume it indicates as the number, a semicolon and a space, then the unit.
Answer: 79274.83; ft³
